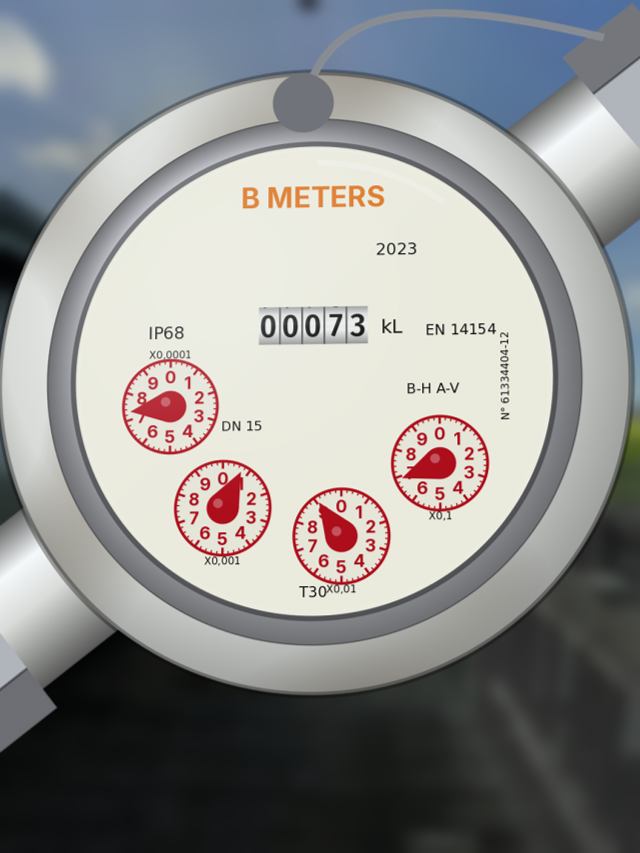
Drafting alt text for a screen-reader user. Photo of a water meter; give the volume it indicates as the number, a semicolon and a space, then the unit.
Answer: 73.6907; kL
